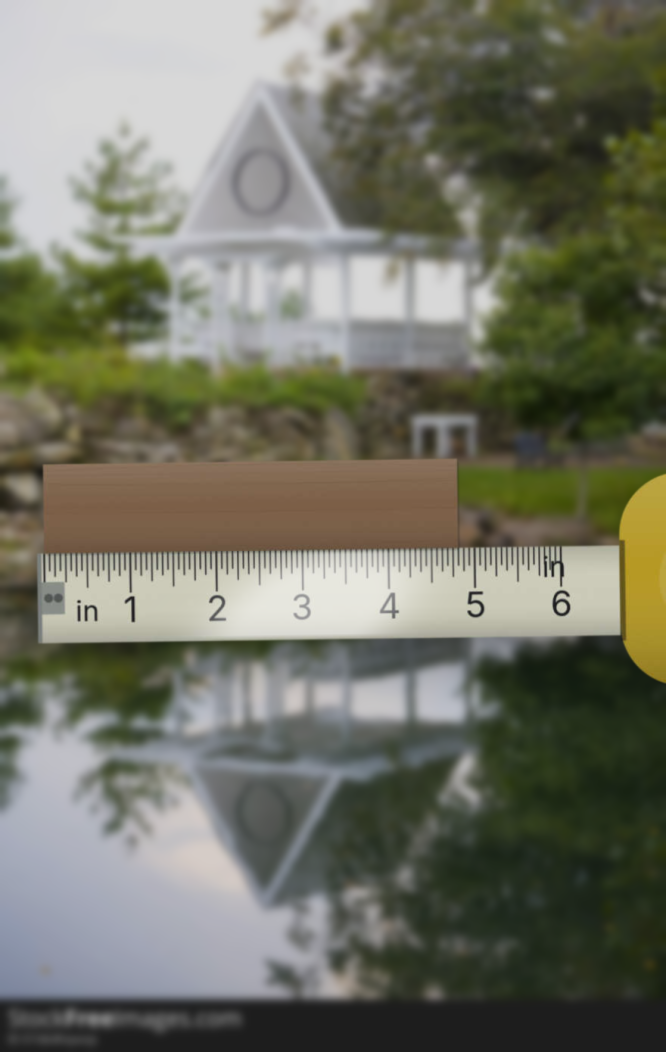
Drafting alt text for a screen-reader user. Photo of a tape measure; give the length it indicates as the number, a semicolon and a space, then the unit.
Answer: 4.8125; in
